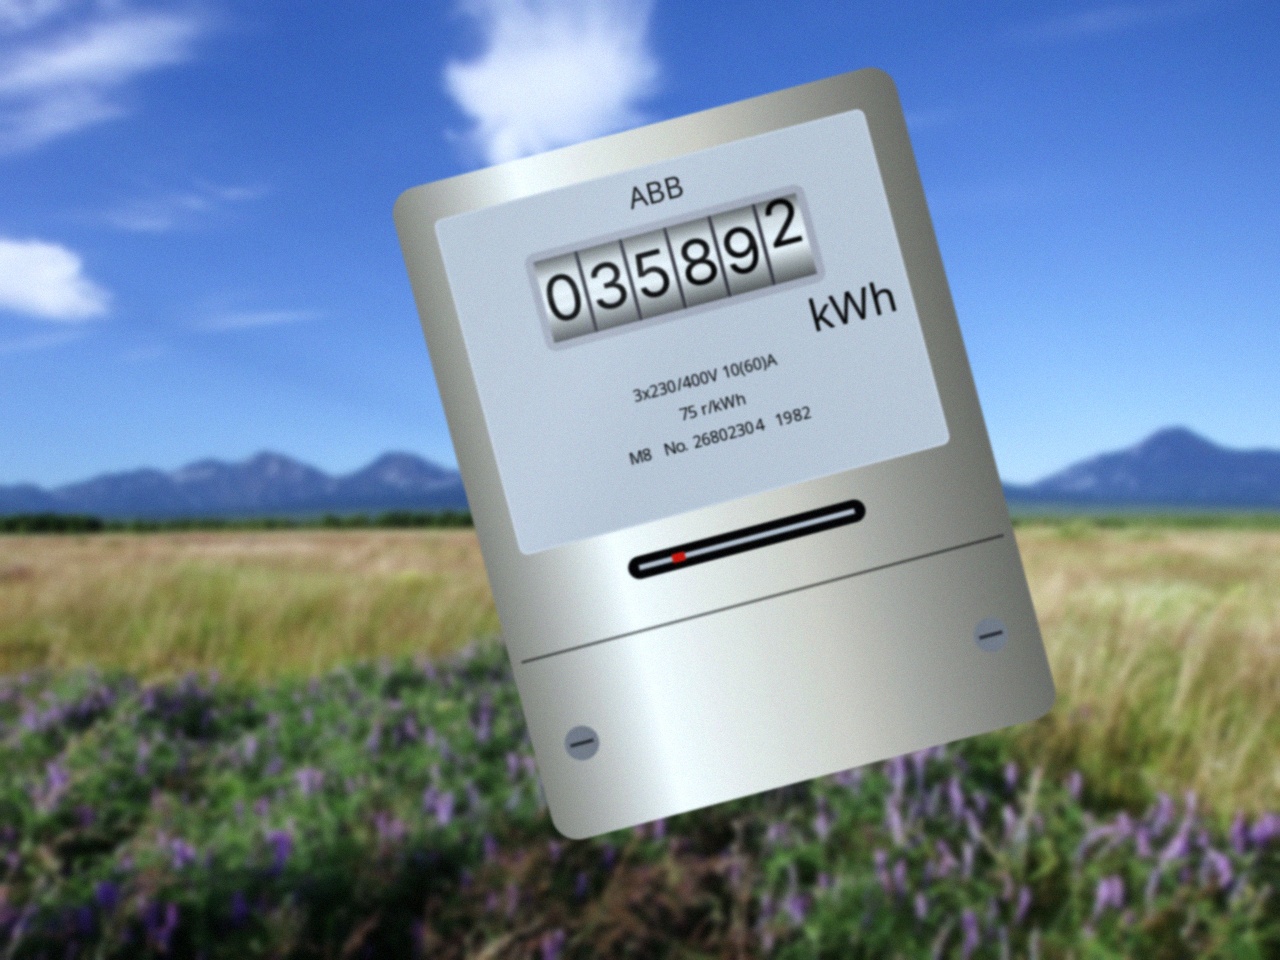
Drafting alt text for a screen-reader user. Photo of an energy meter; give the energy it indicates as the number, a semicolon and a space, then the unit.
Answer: 35892; kWh
